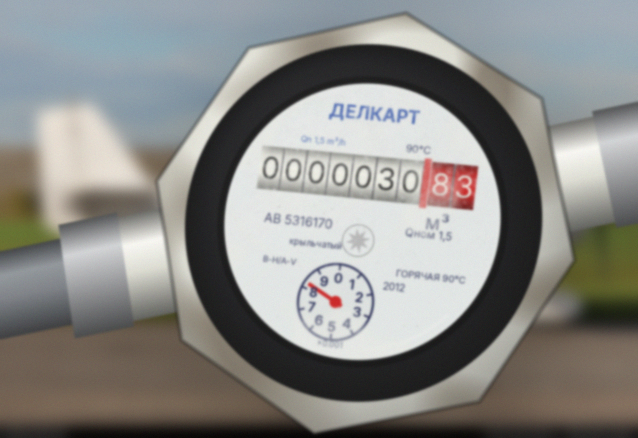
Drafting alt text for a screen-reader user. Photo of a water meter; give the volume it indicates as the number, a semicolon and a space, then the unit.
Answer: 30.838; m³
